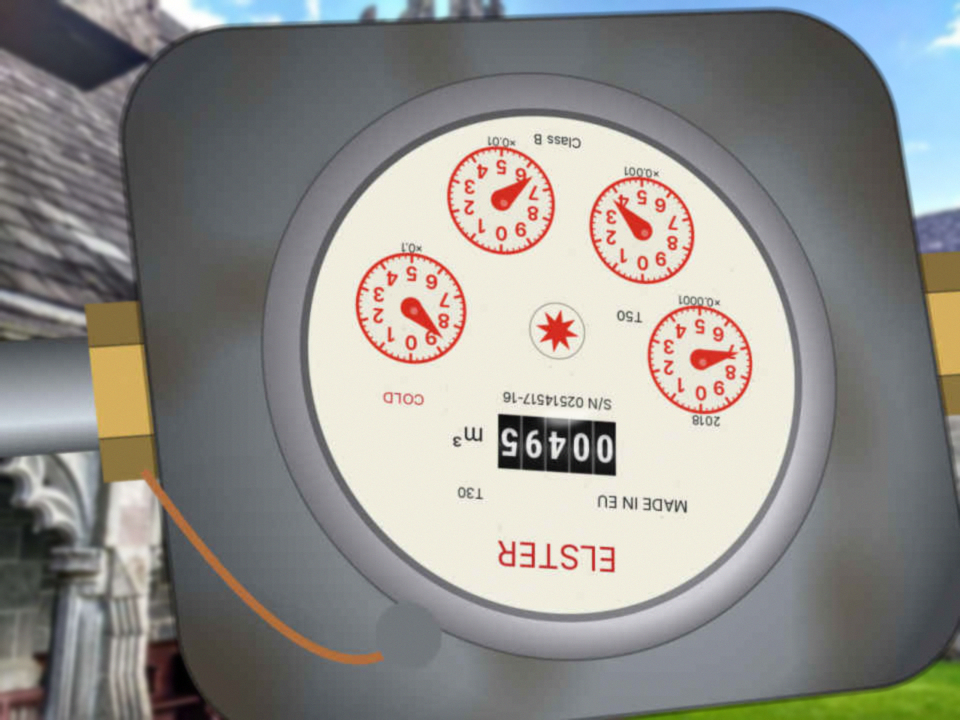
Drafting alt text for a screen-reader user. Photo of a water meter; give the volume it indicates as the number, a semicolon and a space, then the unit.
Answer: 495.8637; m³
